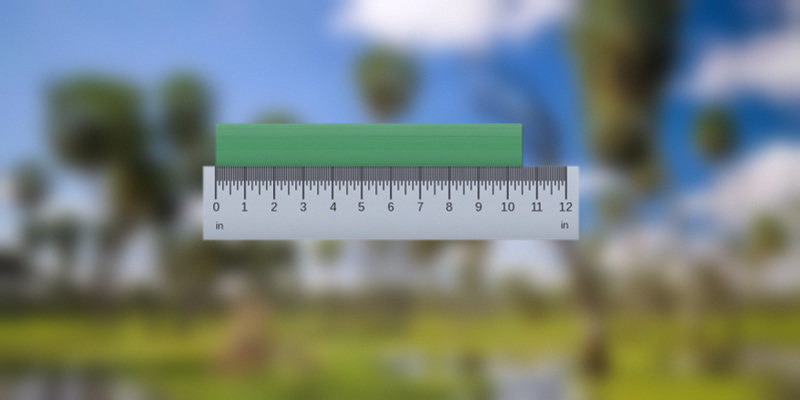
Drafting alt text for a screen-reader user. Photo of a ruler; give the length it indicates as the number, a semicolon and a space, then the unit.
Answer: 10.5; in
